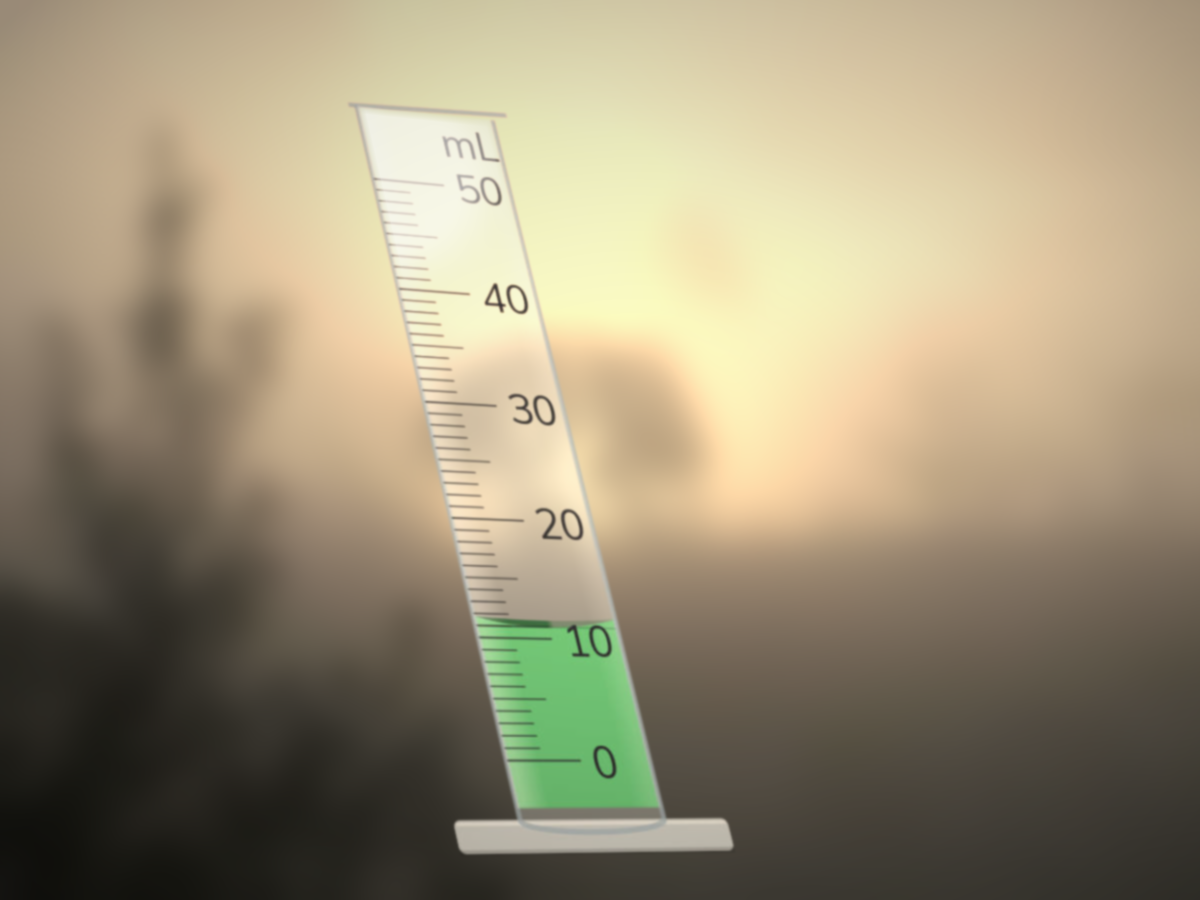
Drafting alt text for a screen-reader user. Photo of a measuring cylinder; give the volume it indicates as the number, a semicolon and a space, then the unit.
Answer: 11; mL
